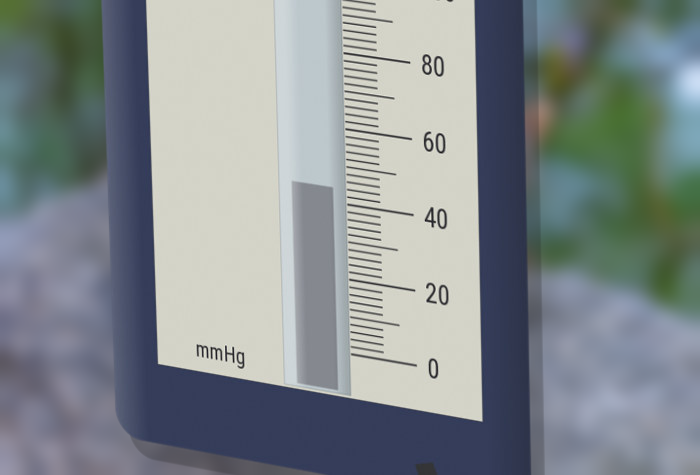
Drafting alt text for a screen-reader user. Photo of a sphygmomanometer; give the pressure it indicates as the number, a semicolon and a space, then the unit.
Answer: 44; mmHg
